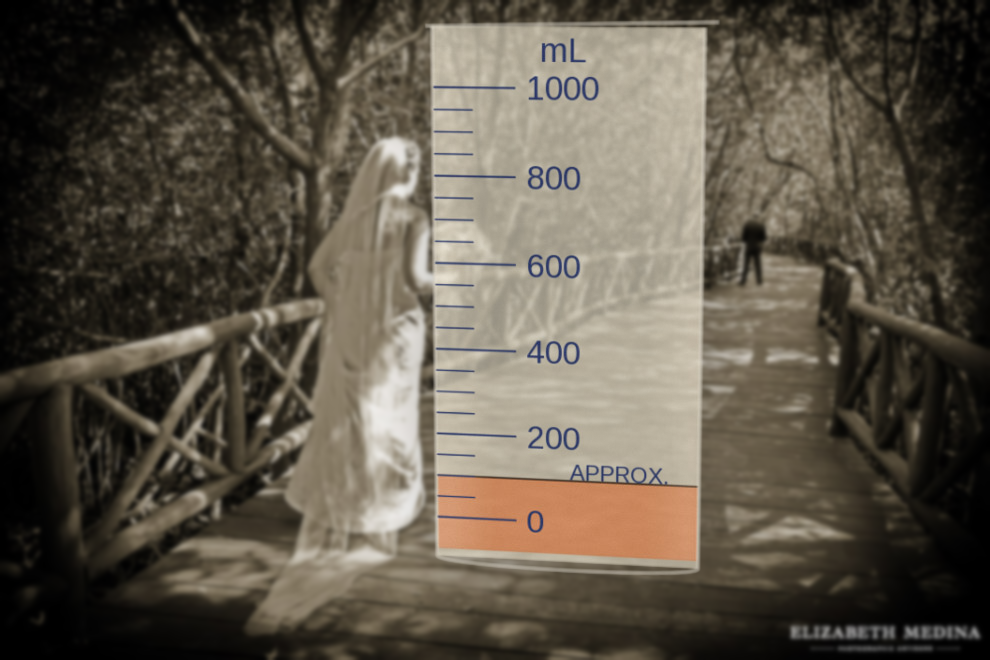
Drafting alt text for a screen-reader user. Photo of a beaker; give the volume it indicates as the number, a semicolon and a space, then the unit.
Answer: 100; mL
